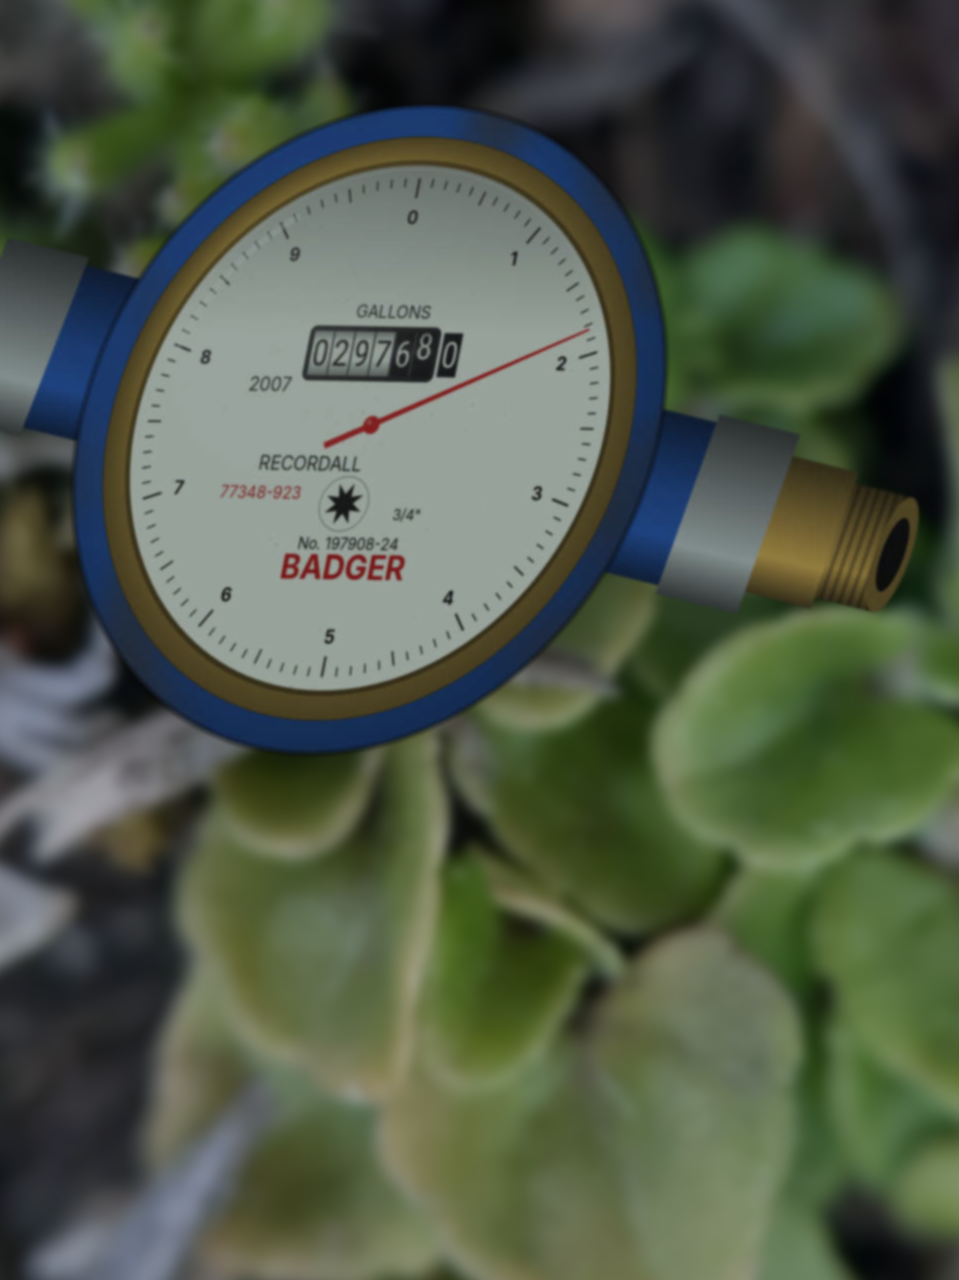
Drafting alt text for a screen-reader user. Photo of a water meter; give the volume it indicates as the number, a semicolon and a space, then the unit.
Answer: 297681.8; gal
